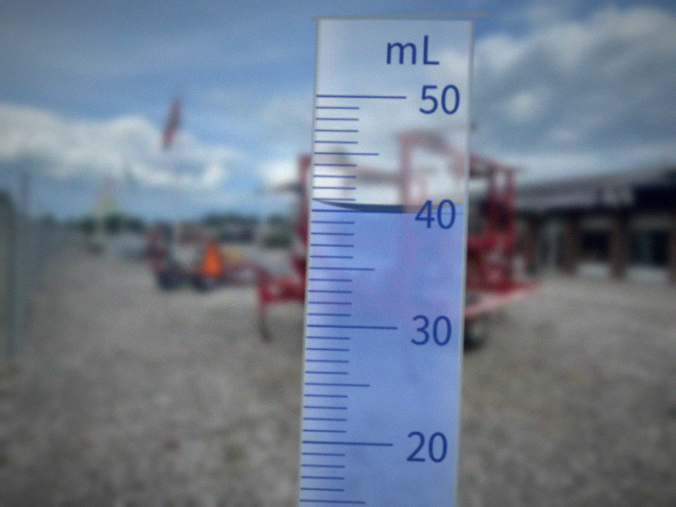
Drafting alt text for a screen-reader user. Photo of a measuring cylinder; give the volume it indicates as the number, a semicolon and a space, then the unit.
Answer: 40; mL
